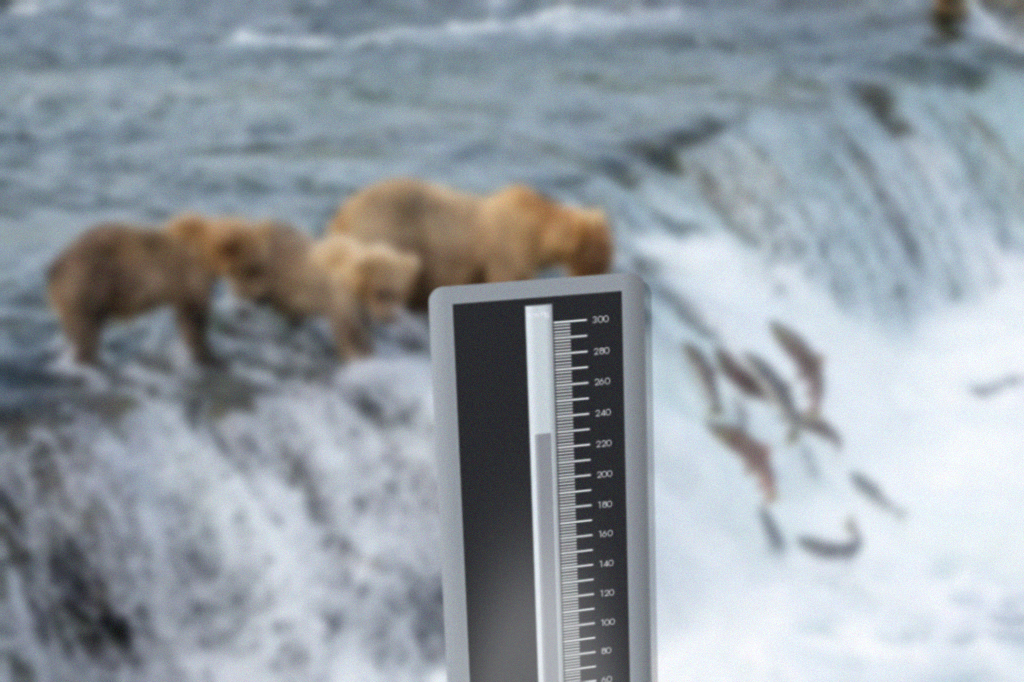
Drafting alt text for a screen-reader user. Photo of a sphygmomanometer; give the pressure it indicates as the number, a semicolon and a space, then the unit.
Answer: 230; mmHg
